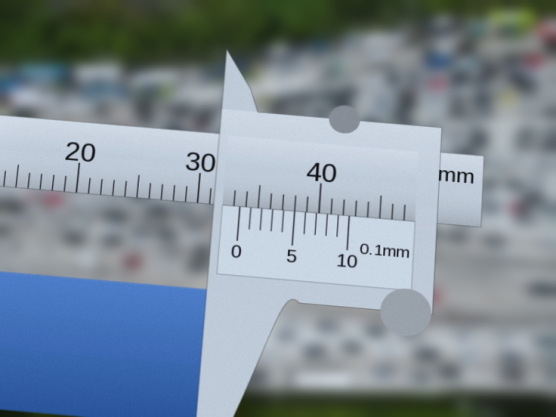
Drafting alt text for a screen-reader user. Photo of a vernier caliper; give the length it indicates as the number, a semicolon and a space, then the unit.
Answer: 33.5; mm
